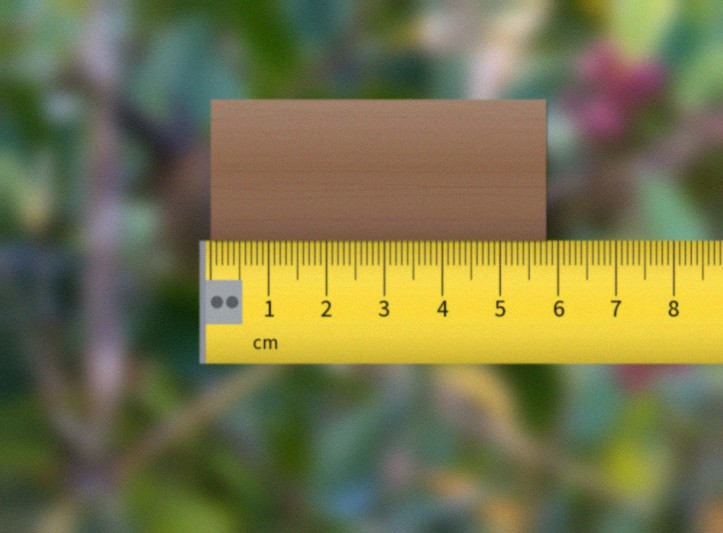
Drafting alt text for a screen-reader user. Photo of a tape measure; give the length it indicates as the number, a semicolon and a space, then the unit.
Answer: 5.8; cm
